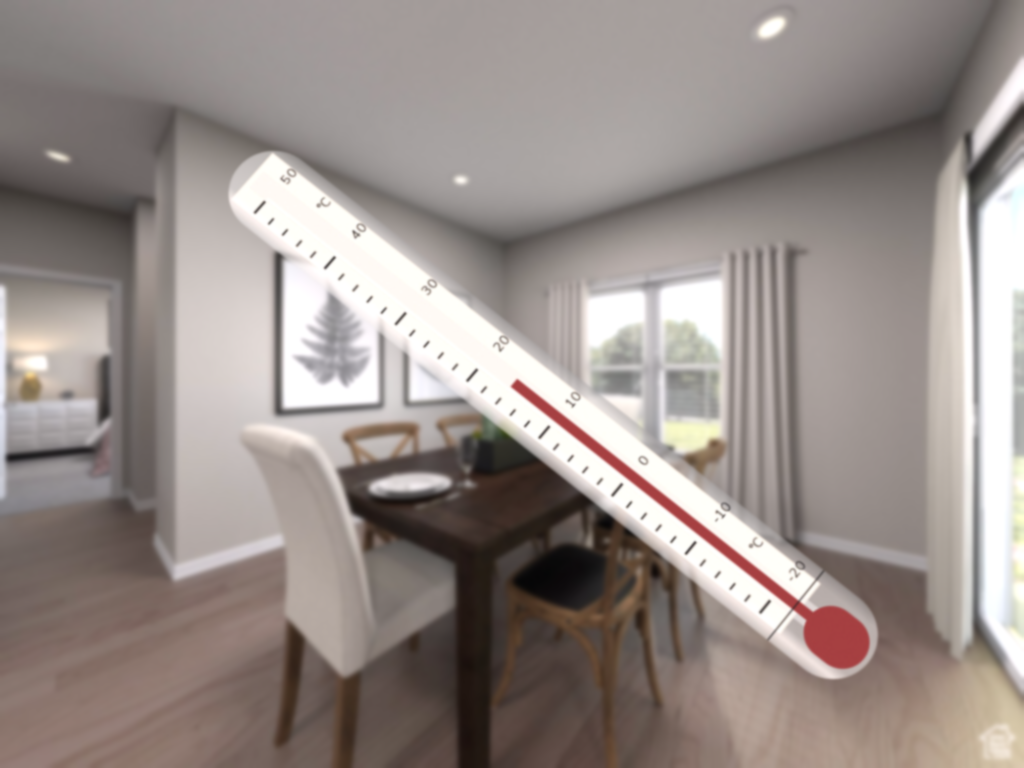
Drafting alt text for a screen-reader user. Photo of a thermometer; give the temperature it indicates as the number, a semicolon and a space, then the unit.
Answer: 16; °C
